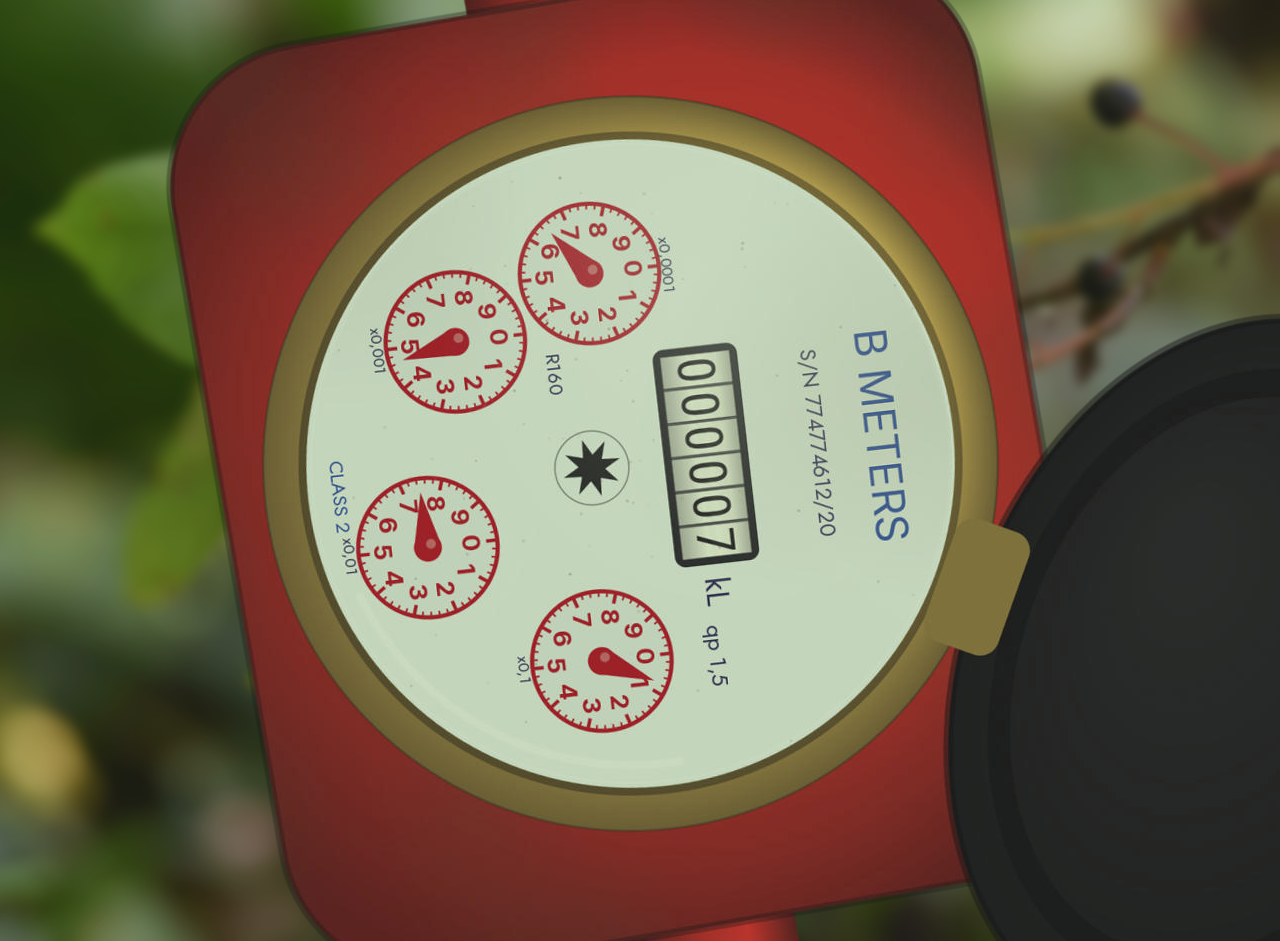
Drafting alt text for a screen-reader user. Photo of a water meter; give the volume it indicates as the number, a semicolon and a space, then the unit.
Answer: 7.0746; kL
